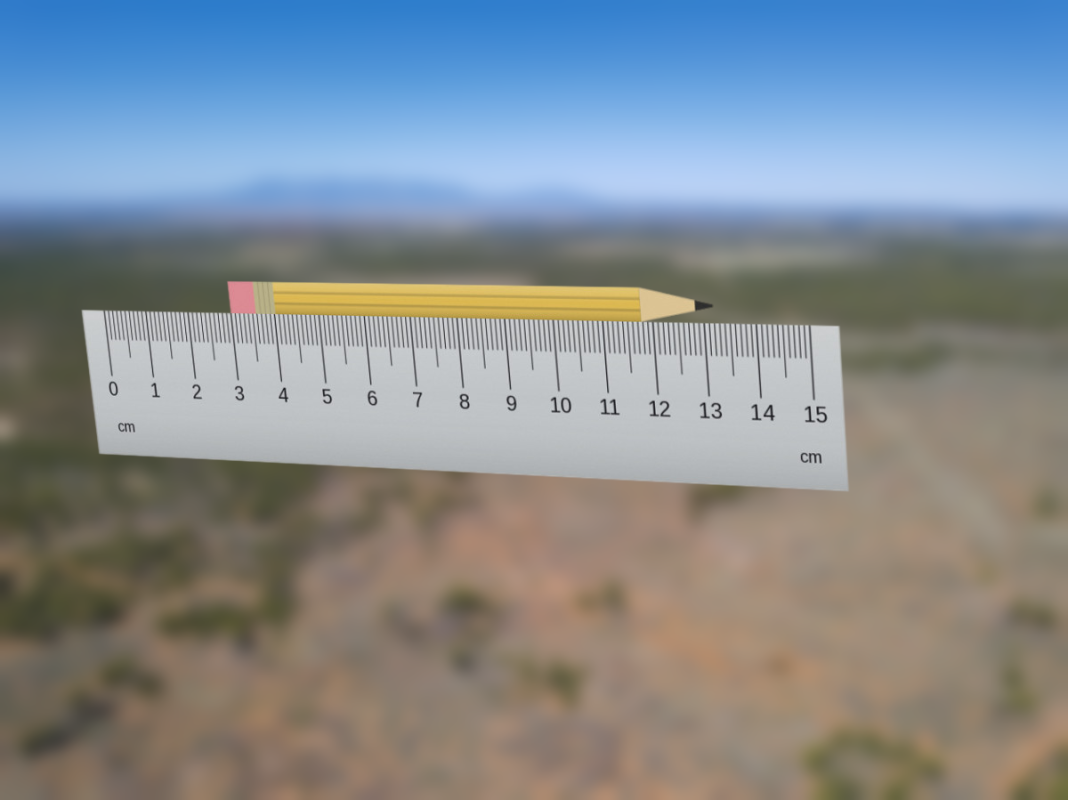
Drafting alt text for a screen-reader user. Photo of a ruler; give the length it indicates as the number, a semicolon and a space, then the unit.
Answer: 10.2; cm
